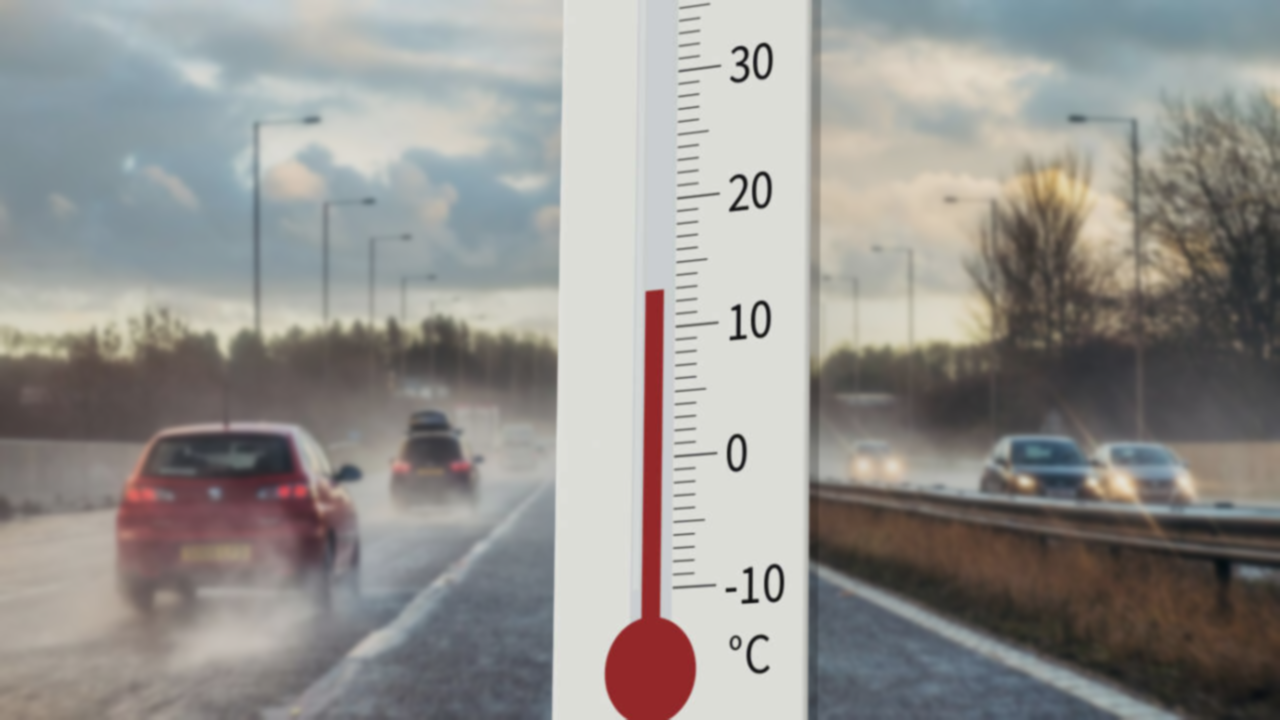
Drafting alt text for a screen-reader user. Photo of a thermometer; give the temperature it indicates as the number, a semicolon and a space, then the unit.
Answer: 13; °C
